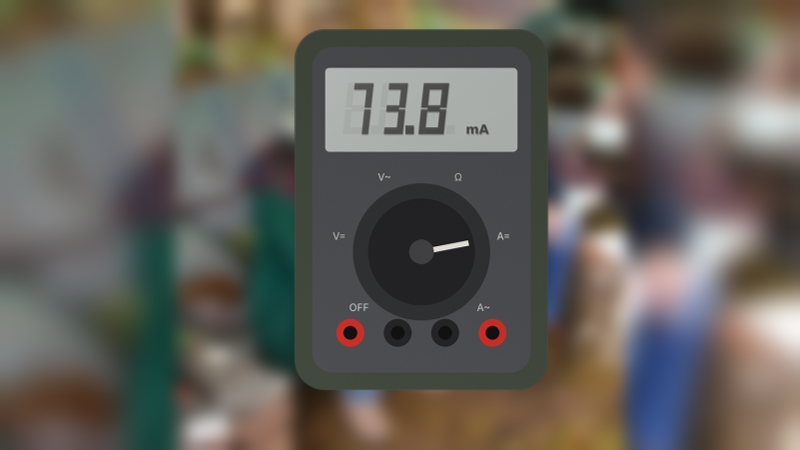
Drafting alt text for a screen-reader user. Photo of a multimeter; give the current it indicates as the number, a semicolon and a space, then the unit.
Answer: 73.8; mA
